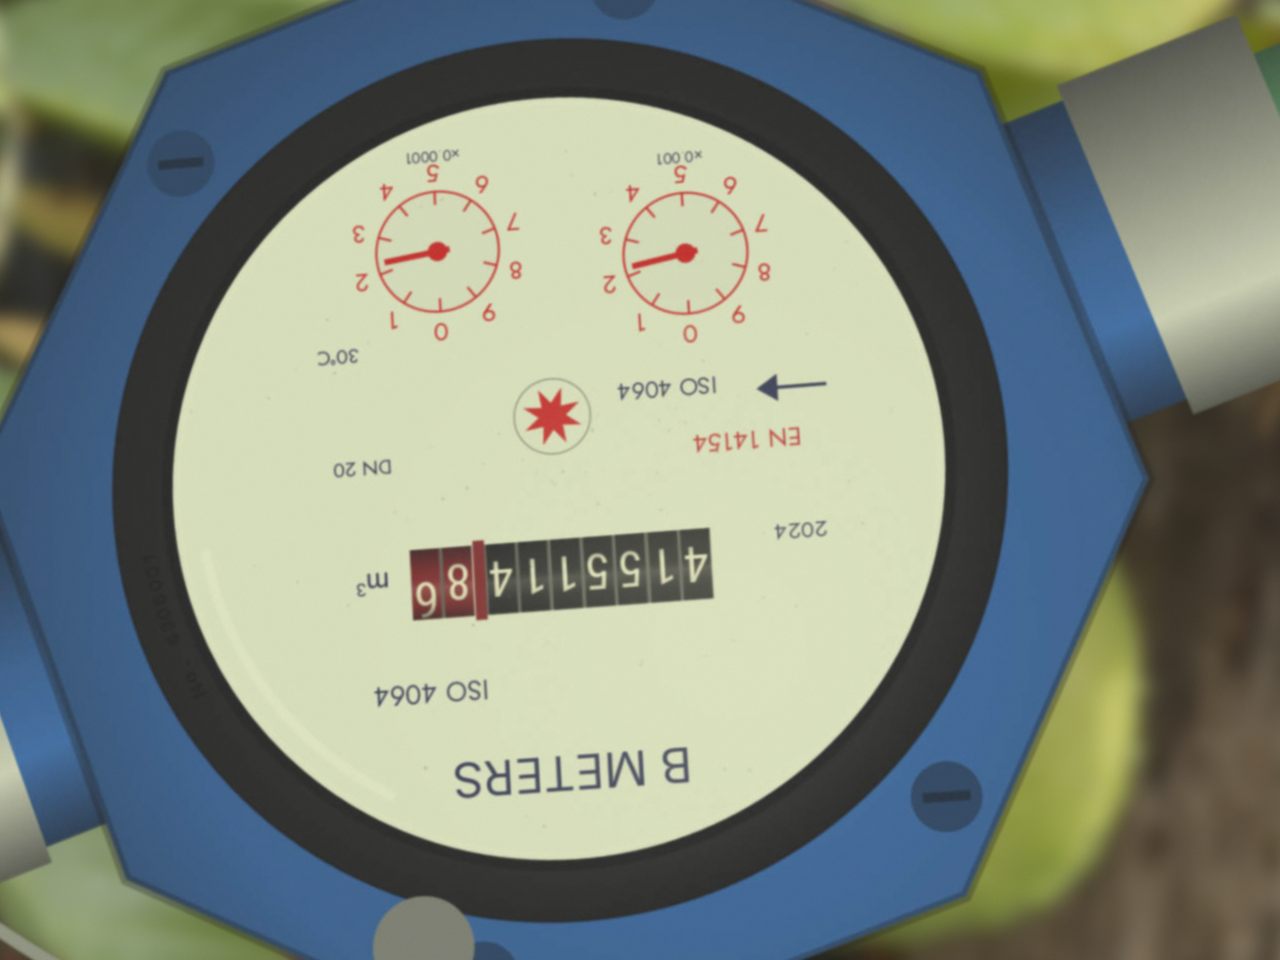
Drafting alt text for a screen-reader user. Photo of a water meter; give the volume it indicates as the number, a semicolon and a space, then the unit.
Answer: 4155114.8622; m³
